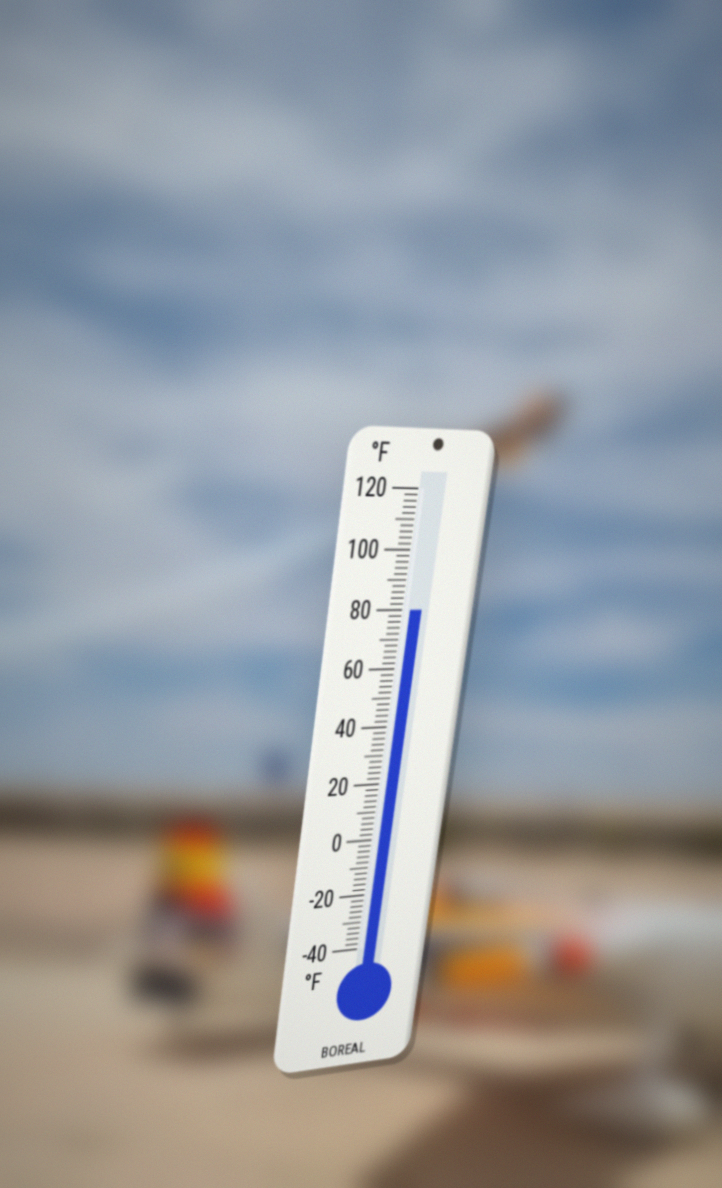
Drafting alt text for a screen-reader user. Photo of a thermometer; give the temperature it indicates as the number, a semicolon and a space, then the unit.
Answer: 80; °F
